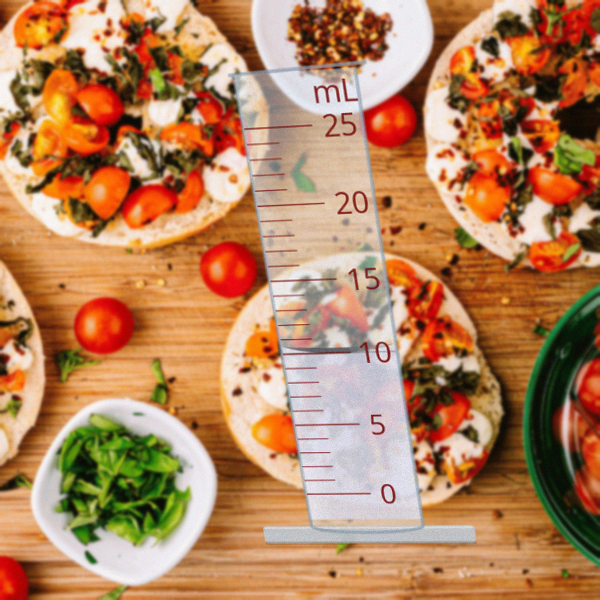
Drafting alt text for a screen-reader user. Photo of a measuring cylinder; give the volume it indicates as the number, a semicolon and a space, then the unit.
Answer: 10; mL
